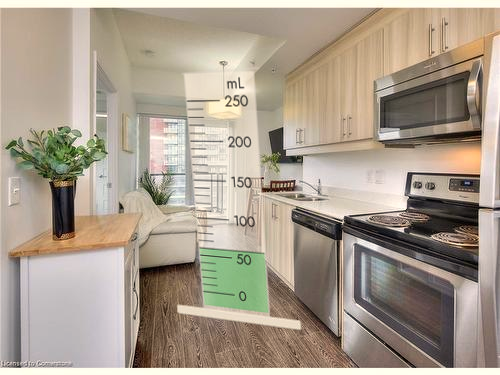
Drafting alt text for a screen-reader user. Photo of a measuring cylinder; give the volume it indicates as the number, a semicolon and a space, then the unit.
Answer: 60; mL
